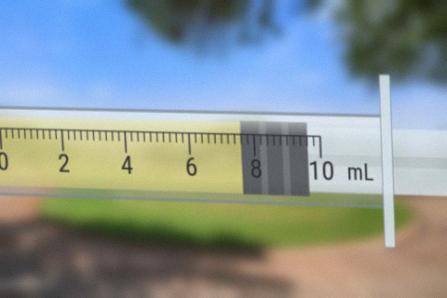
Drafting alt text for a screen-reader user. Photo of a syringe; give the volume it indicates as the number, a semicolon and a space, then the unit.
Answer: 7.6; mL
